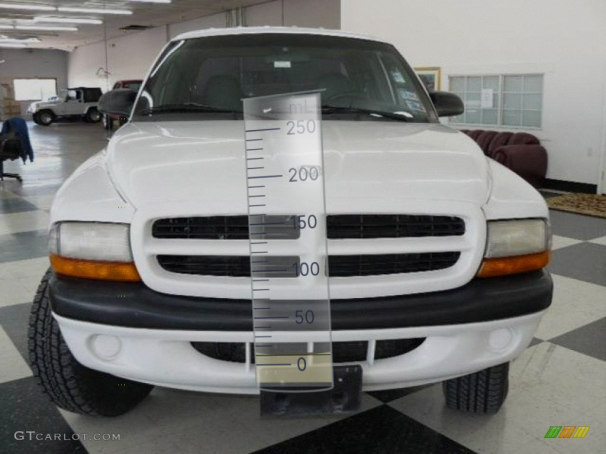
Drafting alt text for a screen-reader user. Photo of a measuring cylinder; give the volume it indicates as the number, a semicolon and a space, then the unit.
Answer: 10; mL
